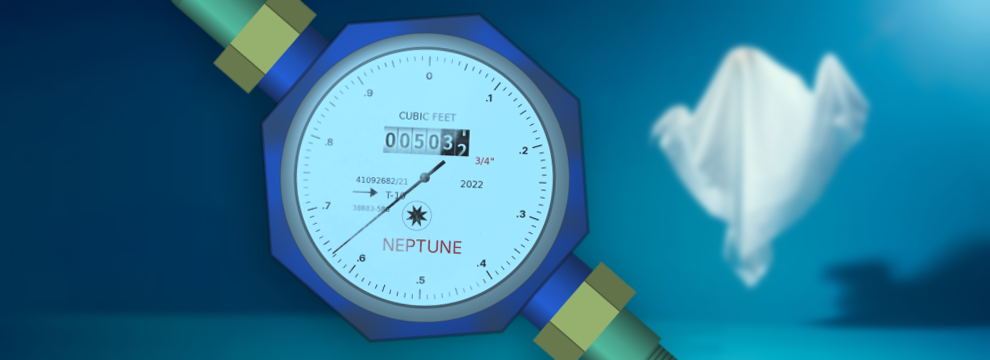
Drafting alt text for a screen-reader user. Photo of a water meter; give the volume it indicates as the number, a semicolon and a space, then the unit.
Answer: 5031.63; ft³
